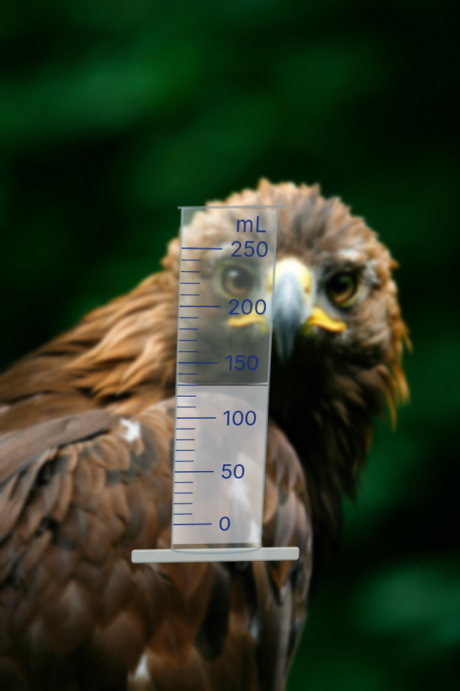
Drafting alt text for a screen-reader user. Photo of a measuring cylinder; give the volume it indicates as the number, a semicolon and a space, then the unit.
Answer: 130; mL
